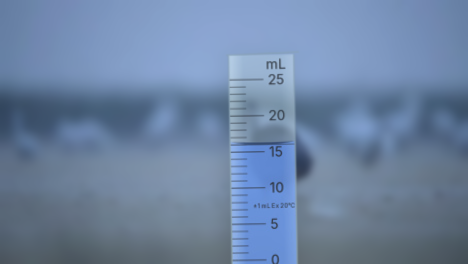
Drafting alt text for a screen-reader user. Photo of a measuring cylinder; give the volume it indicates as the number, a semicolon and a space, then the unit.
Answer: 16; mL
